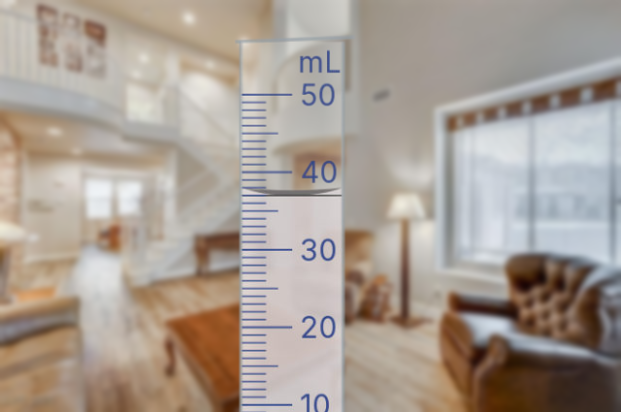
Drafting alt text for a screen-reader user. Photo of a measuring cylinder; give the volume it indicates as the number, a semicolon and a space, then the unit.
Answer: 37; mL
